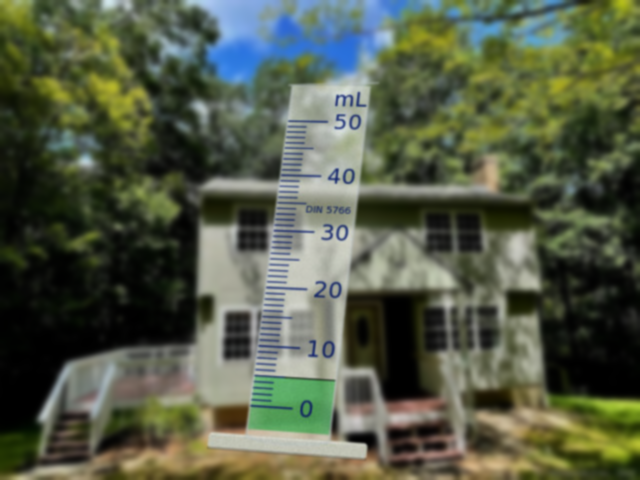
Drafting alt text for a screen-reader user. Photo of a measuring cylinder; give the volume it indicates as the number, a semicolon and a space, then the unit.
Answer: 5; mL
